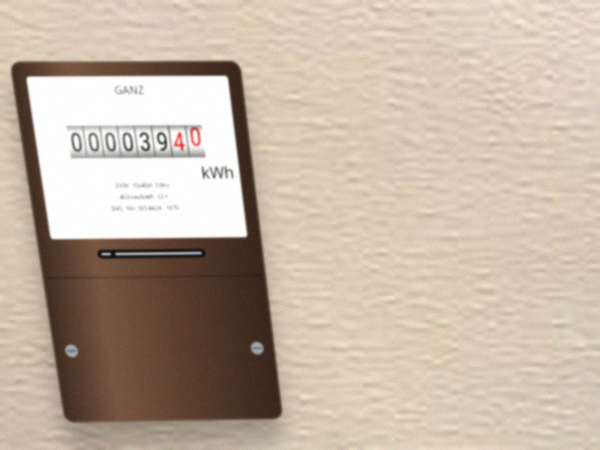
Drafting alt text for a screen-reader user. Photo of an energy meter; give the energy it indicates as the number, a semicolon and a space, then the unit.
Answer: 39.40; kWh
